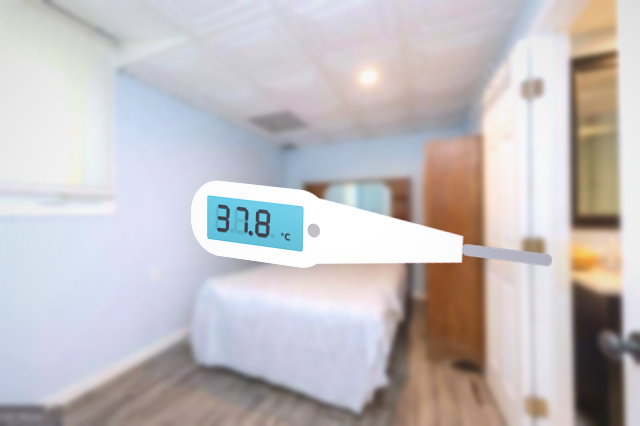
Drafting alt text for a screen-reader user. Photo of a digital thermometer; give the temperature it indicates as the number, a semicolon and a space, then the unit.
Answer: 37.8; °C
